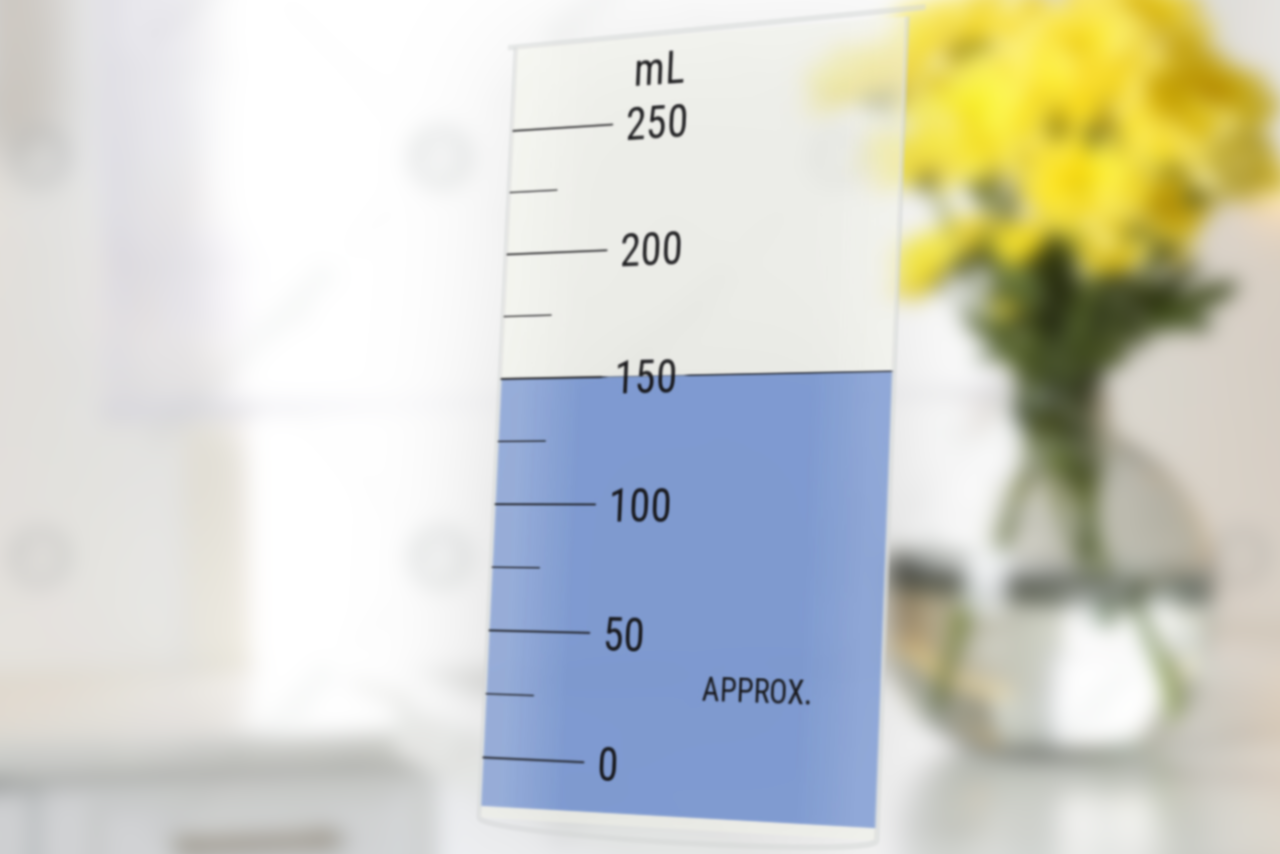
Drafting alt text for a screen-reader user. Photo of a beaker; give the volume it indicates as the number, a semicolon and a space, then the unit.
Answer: 150; mL
